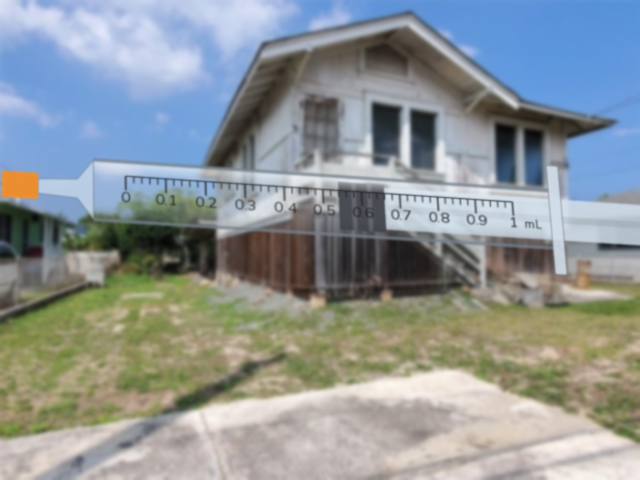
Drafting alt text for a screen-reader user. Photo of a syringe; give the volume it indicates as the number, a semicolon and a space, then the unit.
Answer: 0.54; mL
